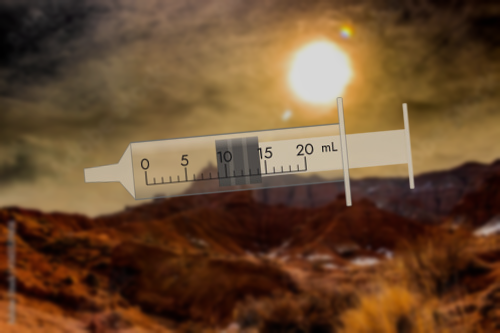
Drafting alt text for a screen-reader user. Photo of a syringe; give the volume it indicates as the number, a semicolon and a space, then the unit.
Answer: 9; mL
